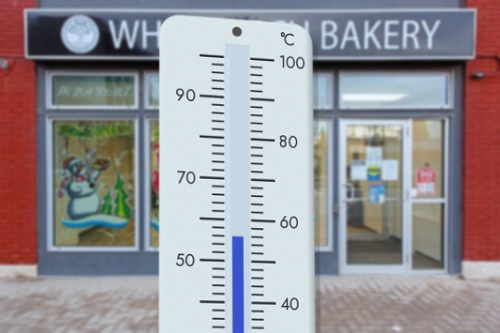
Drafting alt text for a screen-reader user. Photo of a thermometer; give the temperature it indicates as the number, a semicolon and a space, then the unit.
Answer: 56; °C
